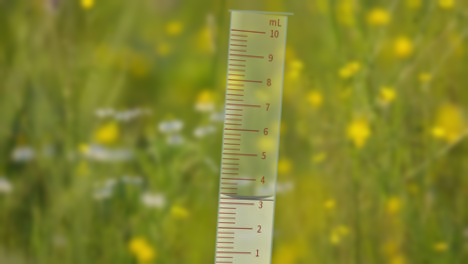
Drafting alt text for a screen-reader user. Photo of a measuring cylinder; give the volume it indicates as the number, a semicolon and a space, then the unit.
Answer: 3.2; mL
